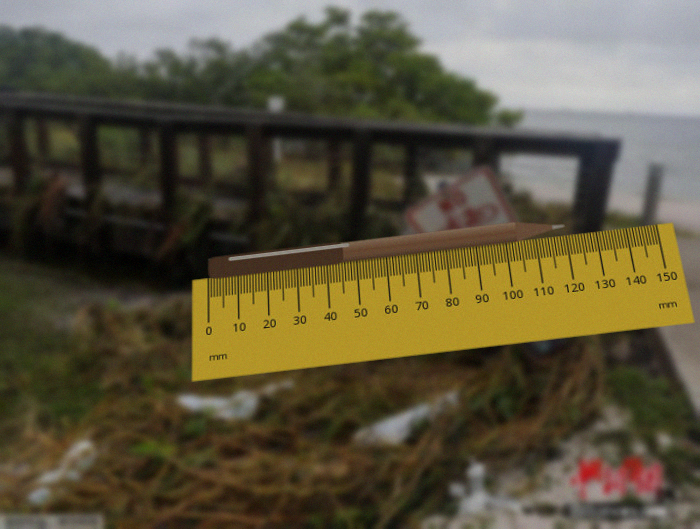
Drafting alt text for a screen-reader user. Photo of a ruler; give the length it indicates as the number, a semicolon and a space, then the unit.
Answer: 120; mm
